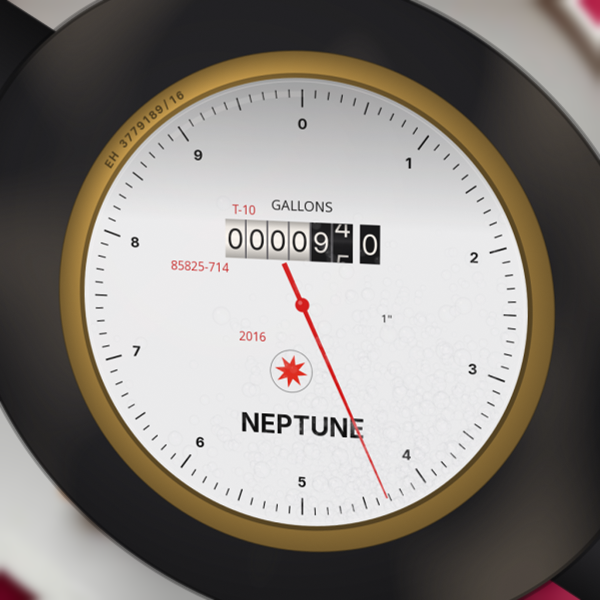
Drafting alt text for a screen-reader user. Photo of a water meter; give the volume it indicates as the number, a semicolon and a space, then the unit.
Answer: 944.3; gal
